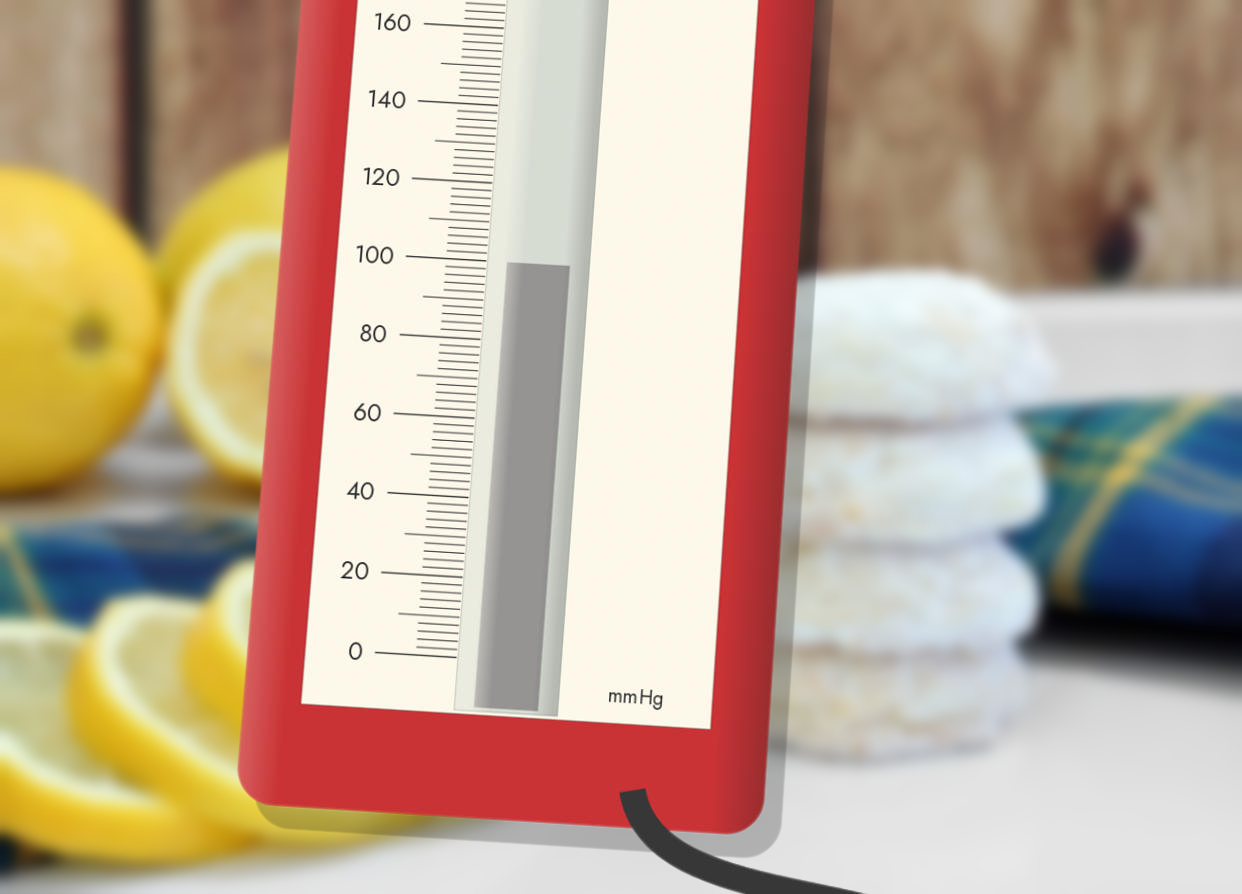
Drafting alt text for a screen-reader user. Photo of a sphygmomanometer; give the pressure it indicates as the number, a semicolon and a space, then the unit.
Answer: 100; mmHg
